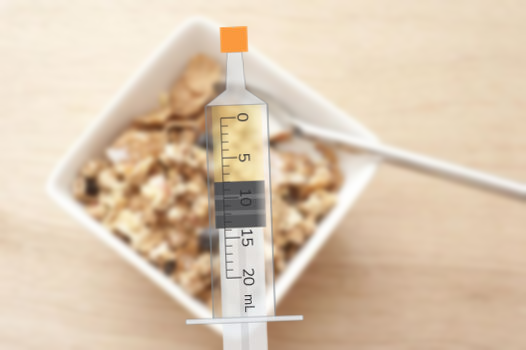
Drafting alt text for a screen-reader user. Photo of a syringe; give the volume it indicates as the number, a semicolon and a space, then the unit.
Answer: 8; mL
